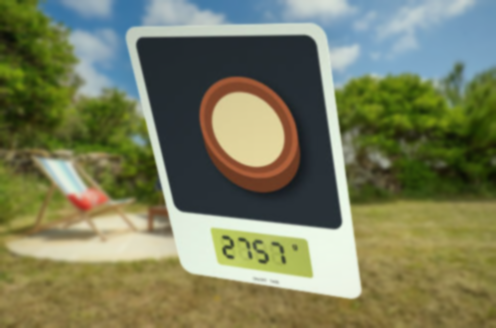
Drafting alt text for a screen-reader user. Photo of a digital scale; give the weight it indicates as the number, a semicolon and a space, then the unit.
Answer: 2757; g
